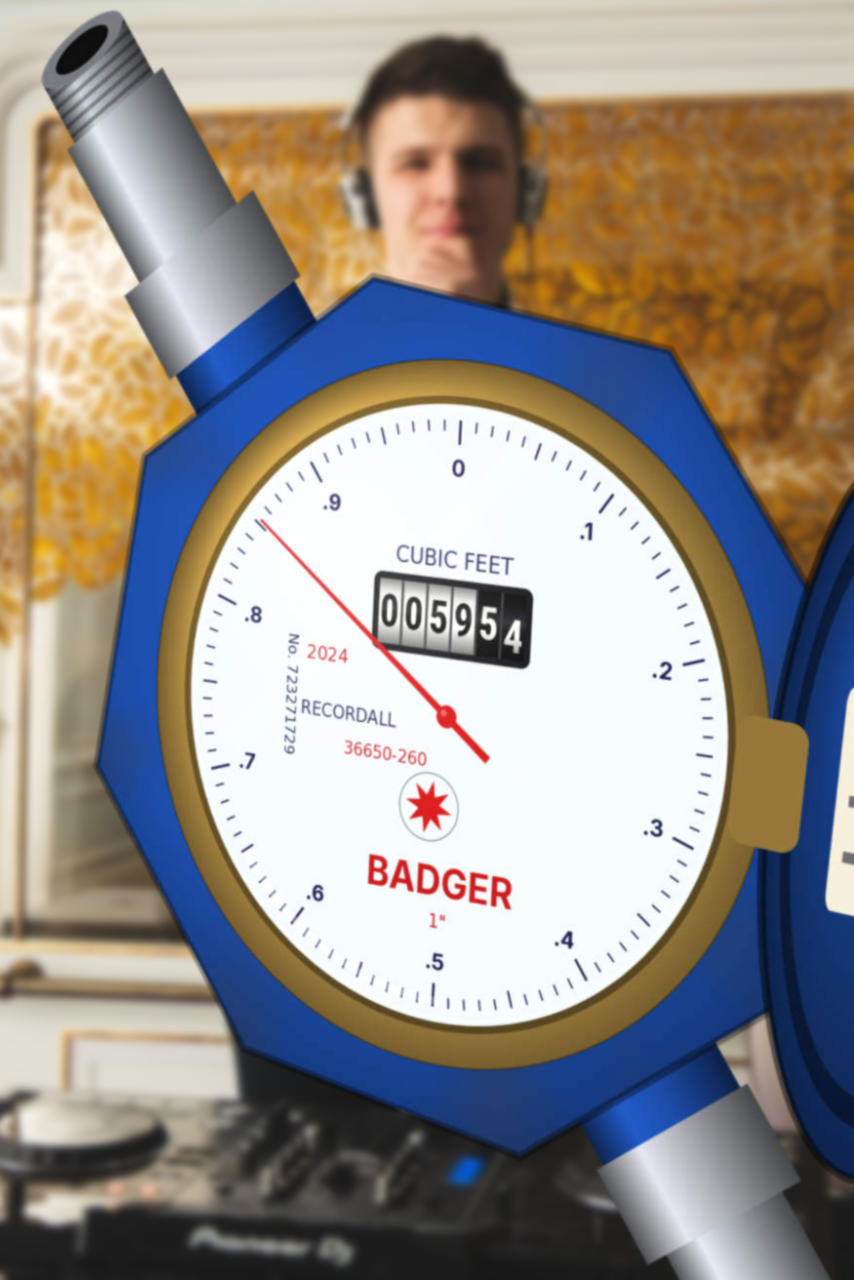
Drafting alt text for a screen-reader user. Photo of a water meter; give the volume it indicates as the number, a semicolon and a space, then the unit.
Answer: 5953.85; ft³
